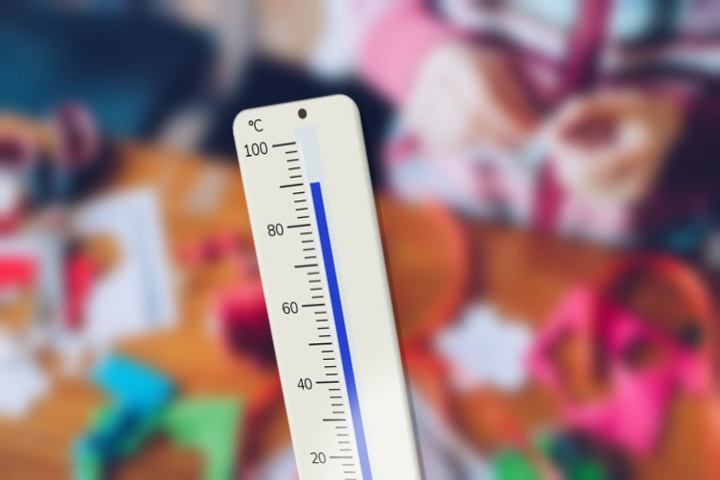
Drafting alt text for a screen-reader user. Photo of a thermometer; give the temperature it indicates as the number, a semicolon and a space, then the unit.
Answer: 90; °C
